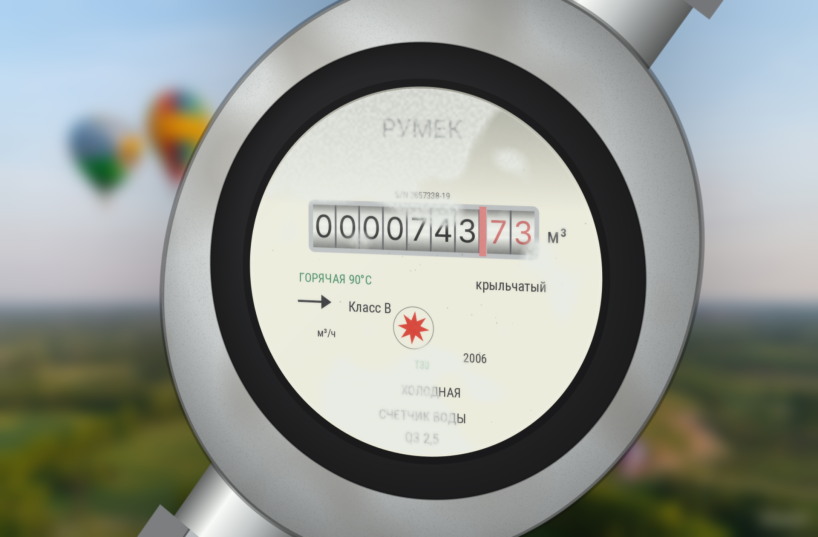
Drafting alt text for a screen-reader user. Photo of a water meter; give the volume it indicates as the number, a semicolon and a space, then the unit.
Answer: 743.73; m³
